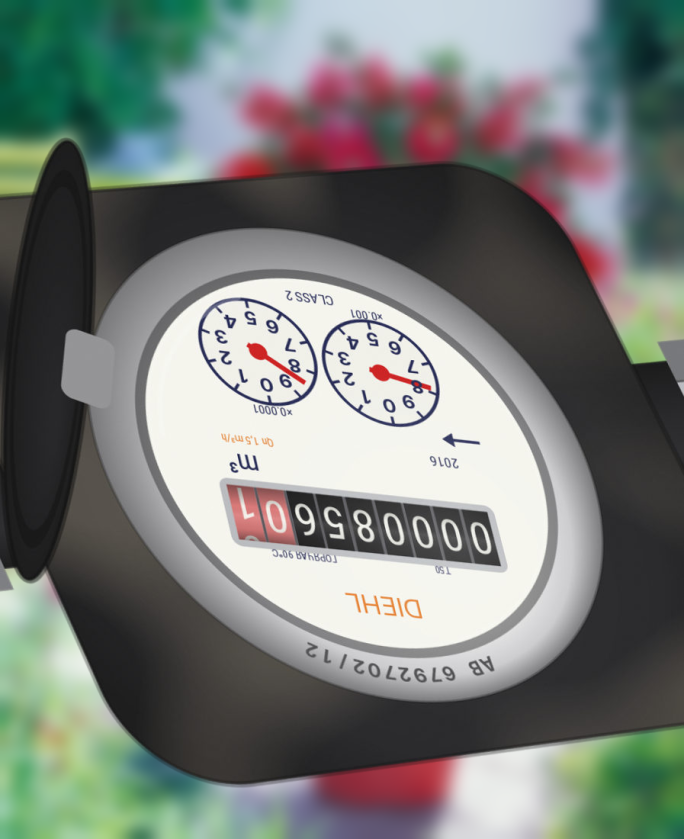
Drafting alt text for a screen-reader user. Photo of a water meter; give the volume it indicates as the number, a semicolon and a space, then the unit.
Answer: 856.0078; m³
